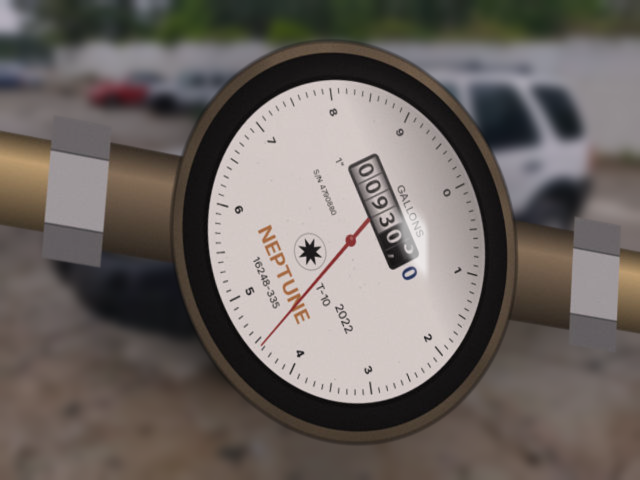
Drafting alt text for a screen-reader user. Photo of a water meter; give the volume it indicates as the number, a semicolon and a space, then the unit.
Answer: 93034.4; gal
